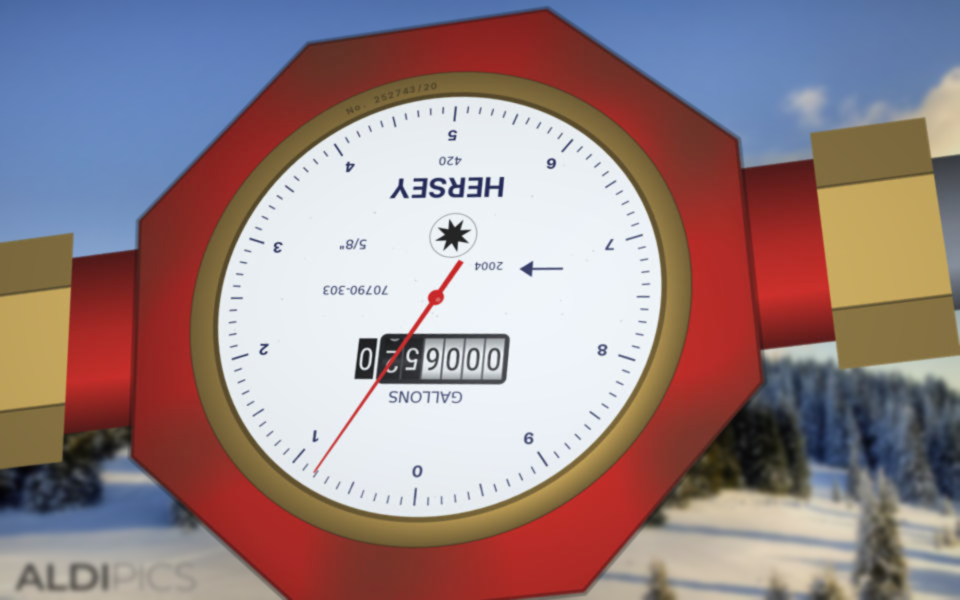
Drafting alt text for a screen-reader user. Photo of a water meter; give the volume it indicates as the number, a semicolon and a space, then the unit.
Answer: 6520.8; gal
